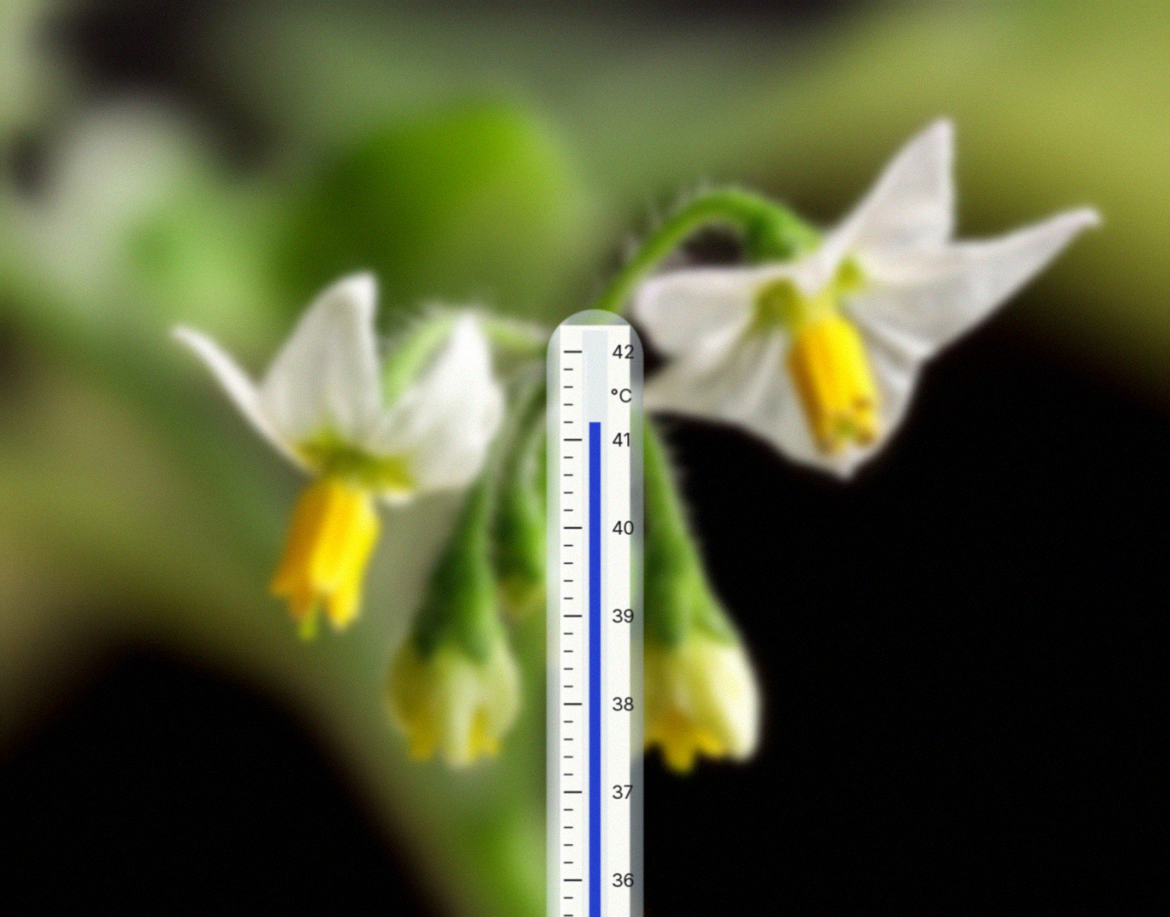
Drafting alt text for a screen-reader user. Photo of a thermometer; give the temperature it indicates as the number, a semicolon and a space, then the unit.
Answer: 41.2; °C
